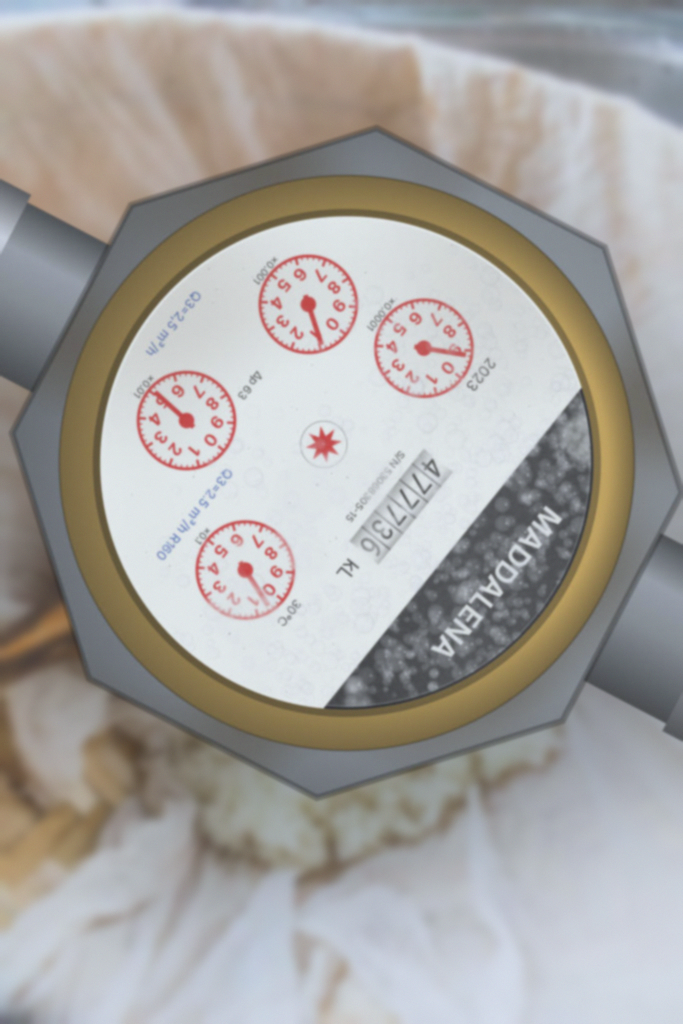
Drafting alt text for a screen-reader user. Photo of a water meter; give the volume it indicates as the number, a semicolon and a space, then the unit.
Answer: 477736.0509; kL
